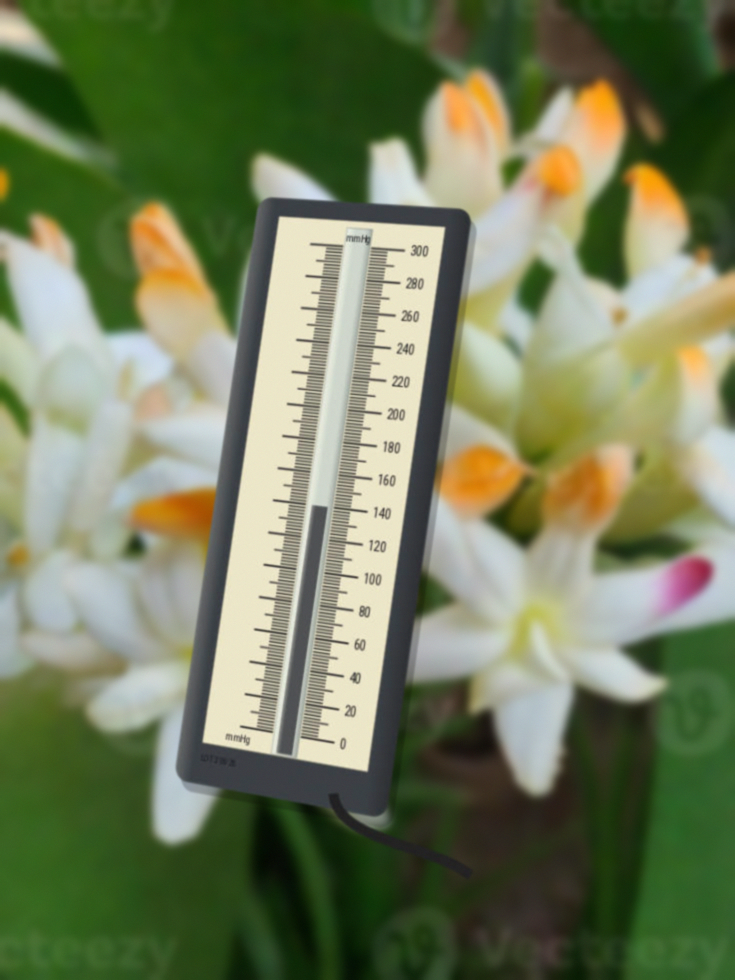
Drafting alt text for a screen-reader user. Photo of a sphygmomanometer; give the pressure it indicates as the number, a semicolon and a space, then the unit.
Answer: 140; mmHg
